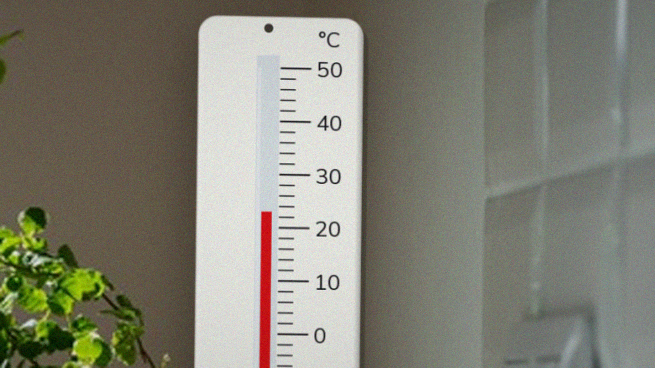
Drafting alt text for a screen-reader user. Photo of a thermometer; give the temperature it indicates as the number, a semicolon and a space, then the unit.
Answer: 23; °C
